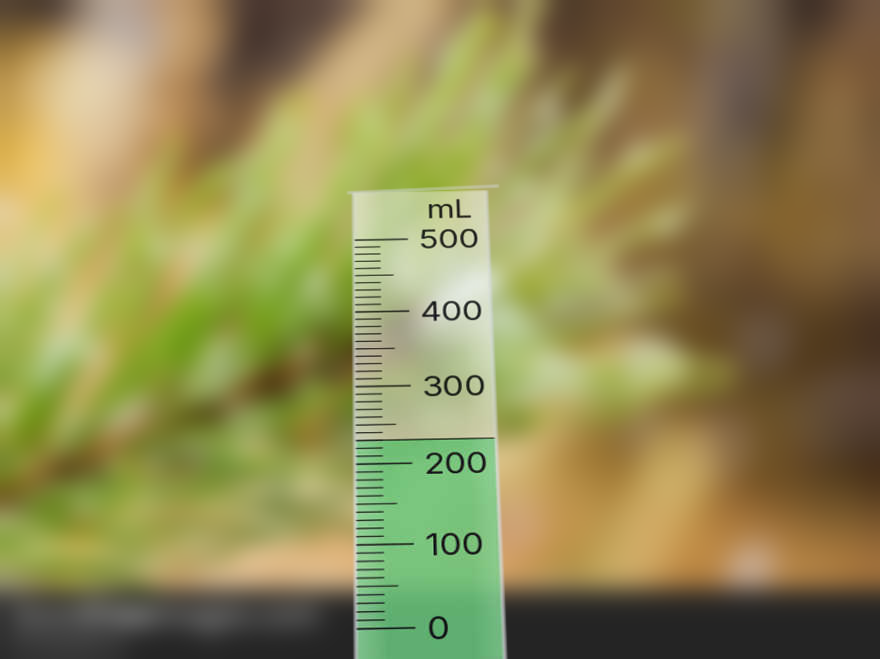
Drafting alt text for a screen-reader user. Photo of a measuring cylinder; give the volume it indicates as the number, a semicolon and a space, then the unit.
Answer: 230; mL
